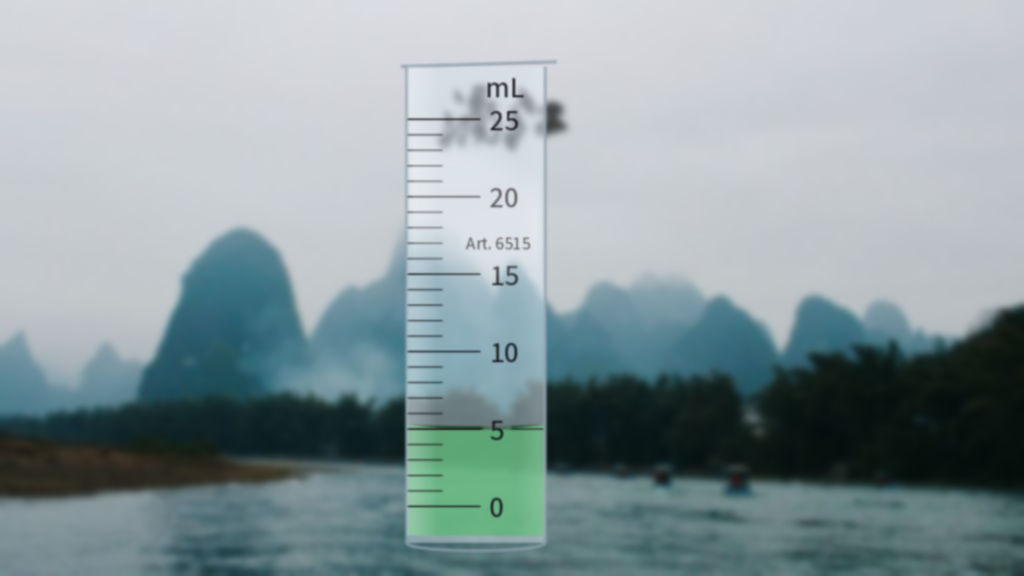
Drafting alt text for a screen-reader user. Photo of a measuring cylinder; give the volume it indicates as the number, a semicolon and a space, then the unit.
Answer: 5; mL
